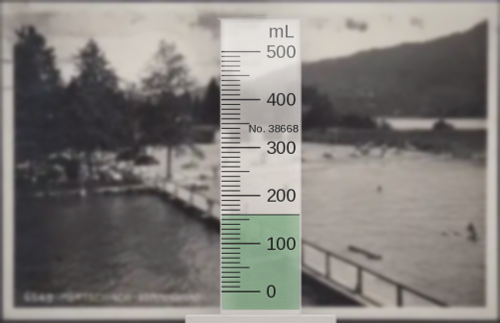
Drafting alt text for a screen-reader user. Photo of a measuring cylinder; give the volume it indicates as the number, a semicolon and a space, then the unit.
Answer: 160; mL
